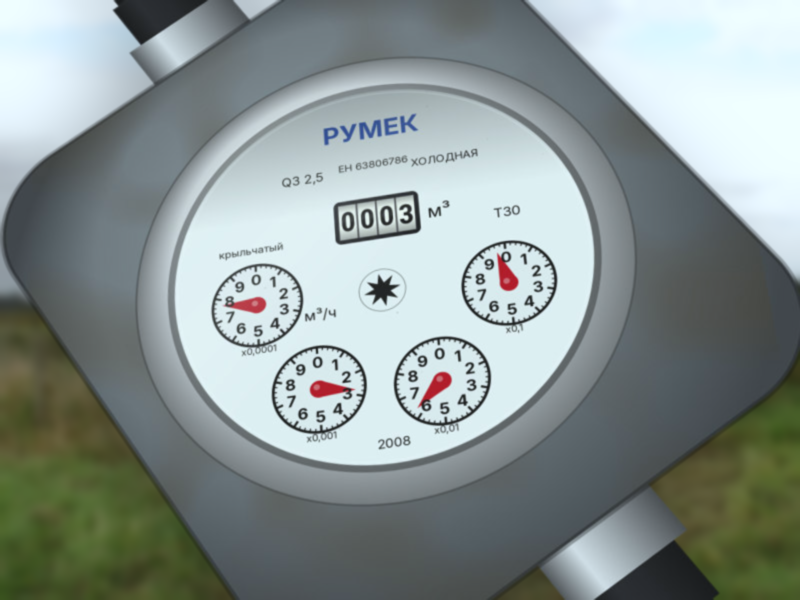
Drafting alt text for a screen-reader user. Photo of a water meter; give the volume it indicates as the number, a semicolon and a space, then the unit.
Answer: 2.9627; m³
